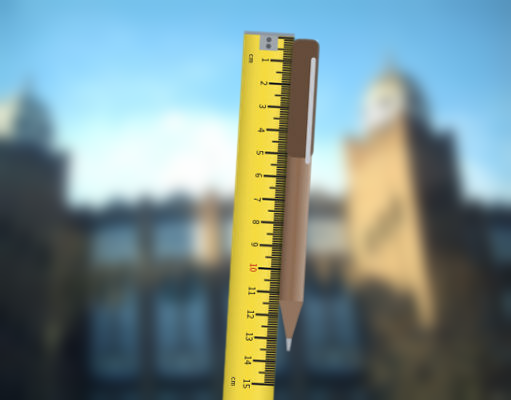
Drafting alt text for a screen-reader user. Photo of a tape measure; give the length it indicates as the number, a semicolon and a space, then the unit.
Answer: 13.5; cm
